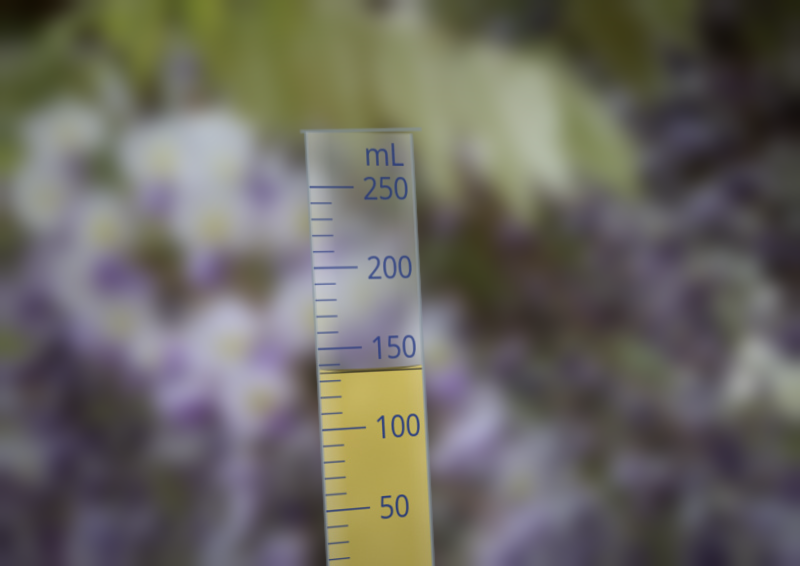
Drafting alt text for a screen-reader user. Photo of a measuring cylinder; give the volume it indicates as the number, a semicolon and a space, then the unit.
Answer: 135; mL
